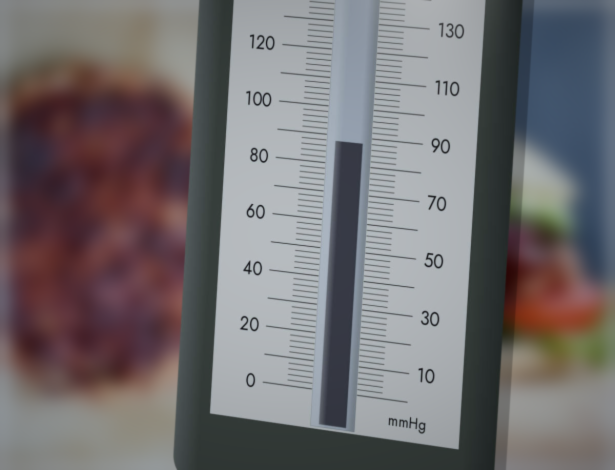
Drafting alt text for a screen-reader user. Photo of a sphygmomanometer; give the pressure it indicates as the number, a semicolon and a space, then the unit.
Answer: 88; mmHg
